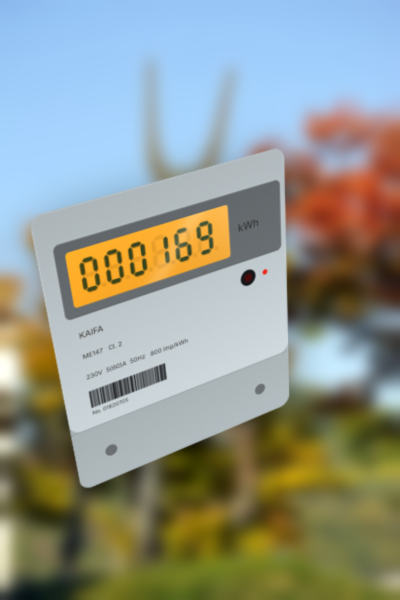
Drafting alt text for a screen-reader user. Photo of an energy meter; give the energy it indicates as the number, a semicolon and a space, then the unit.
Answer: 169; kWh
